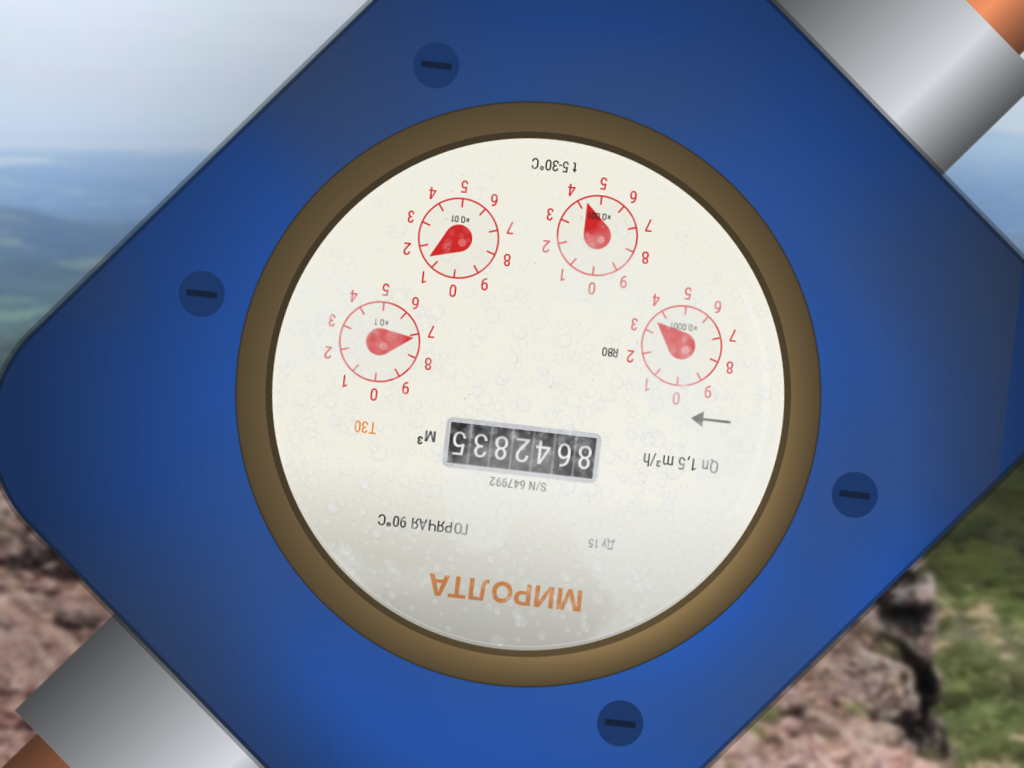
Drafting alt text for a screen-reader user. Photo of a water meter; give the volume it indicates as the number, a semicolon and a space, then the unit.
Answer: 8642835.7143; m³
